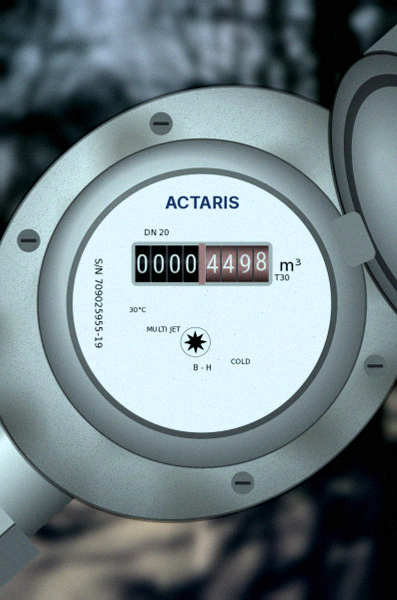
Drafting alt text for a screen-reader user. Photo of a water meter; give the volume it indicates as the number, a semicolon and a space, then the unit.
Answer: 0.4498; m³
